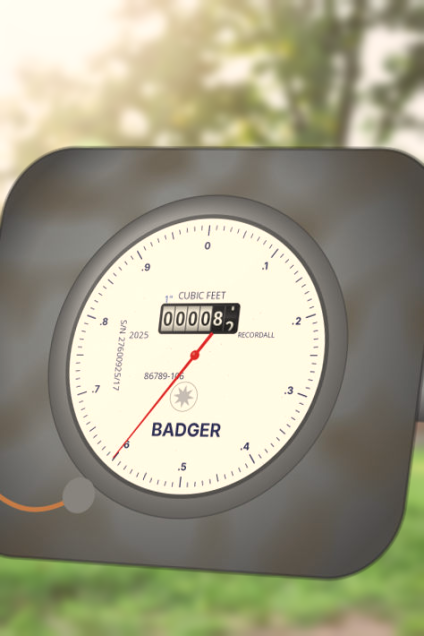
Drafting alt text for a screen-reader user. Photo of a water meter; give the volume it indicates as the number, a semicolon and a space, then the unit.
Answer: 81.60; ft³
